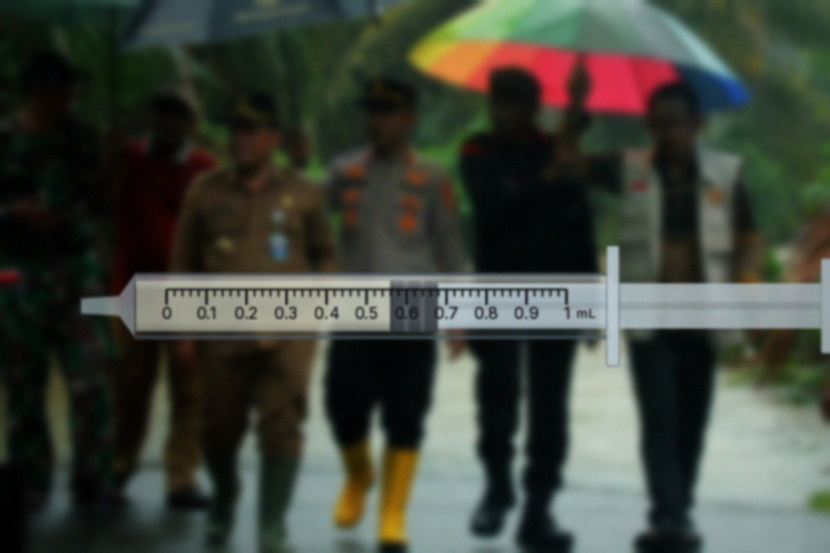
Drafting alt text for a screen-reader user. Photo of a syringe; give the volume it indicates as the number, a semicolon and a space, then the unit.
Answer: 0.56; mL
